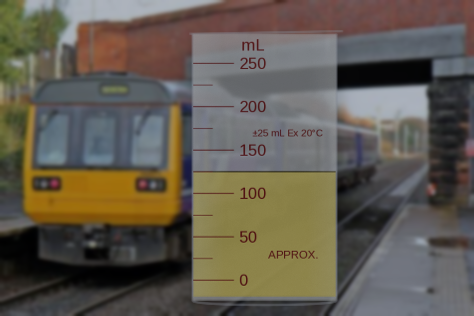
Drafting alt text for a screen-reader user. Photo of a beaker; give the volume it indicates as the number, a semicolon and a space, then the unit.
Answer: 125; mL
